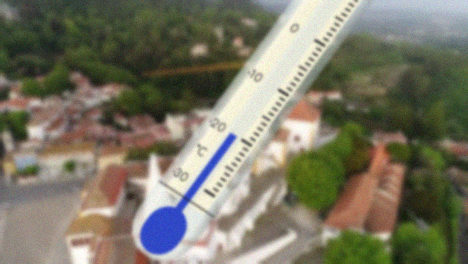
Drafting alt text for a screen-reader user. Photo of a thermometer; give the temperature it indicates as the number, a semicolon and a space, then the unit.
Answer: -20; °C
